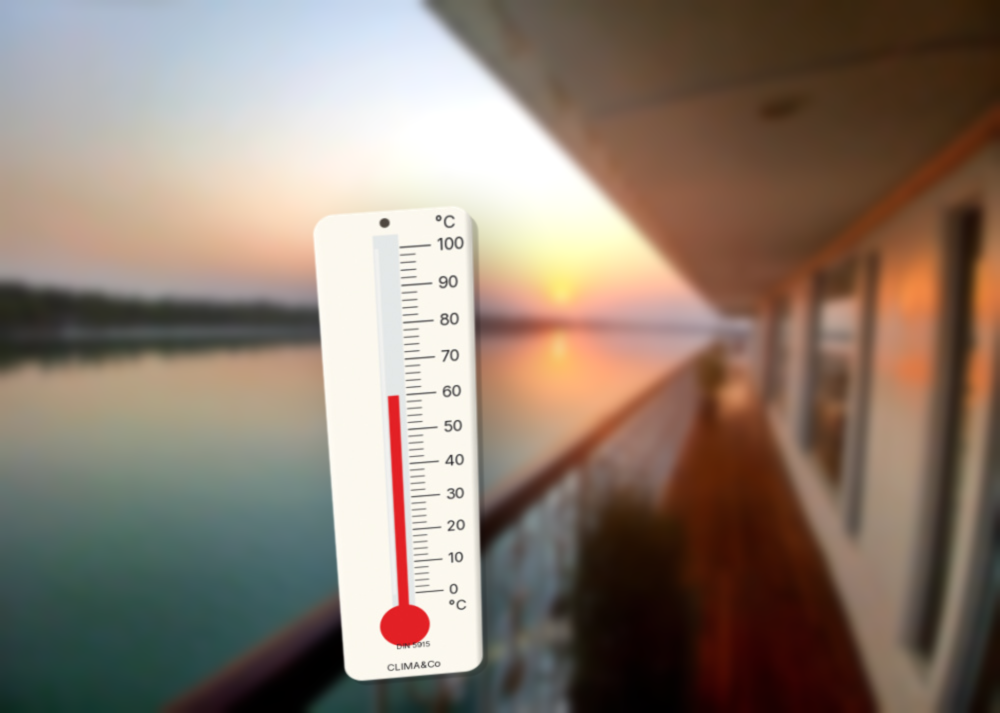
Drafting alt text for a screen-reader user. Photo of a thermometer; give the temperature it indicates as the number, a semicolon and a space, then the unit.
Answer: 60; °C
